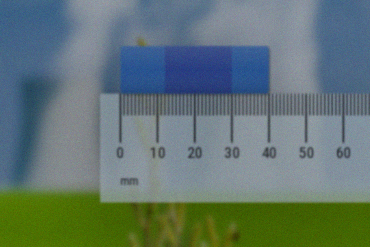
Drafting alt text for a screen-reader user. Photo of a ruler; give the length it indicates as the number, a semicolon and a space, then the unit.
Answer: 40; mm
